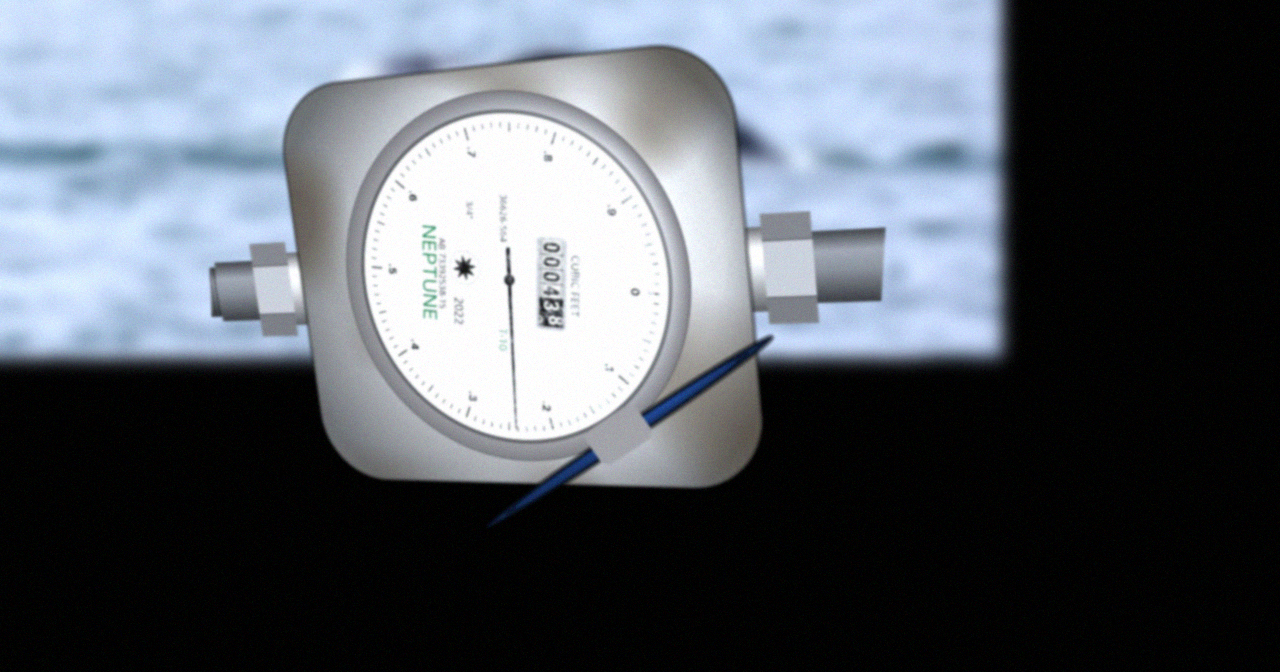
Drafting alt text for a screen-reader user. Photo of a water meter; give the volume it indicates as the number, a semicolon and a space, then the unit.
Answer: 438.24; ft³
